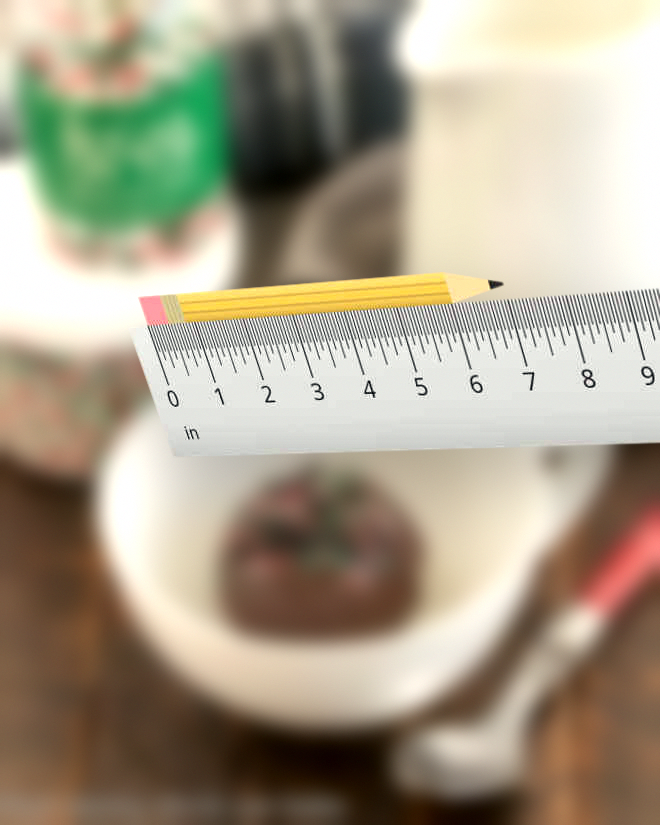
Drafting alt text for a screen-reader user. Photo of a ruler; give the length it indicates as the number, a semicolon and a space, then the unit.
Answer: 7; in
